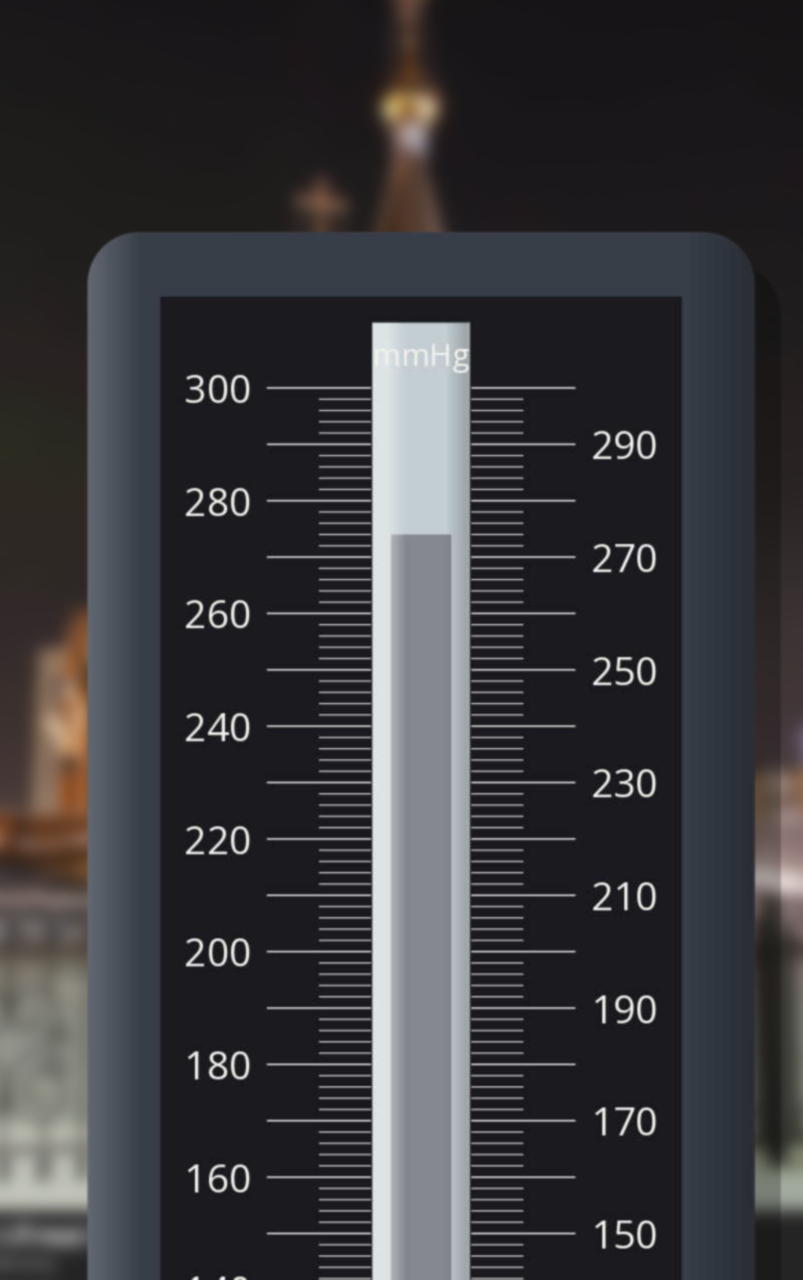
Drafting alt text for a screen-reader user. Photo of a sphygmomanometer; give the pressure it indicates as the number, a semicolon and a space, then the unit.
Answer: 274; mmHg
